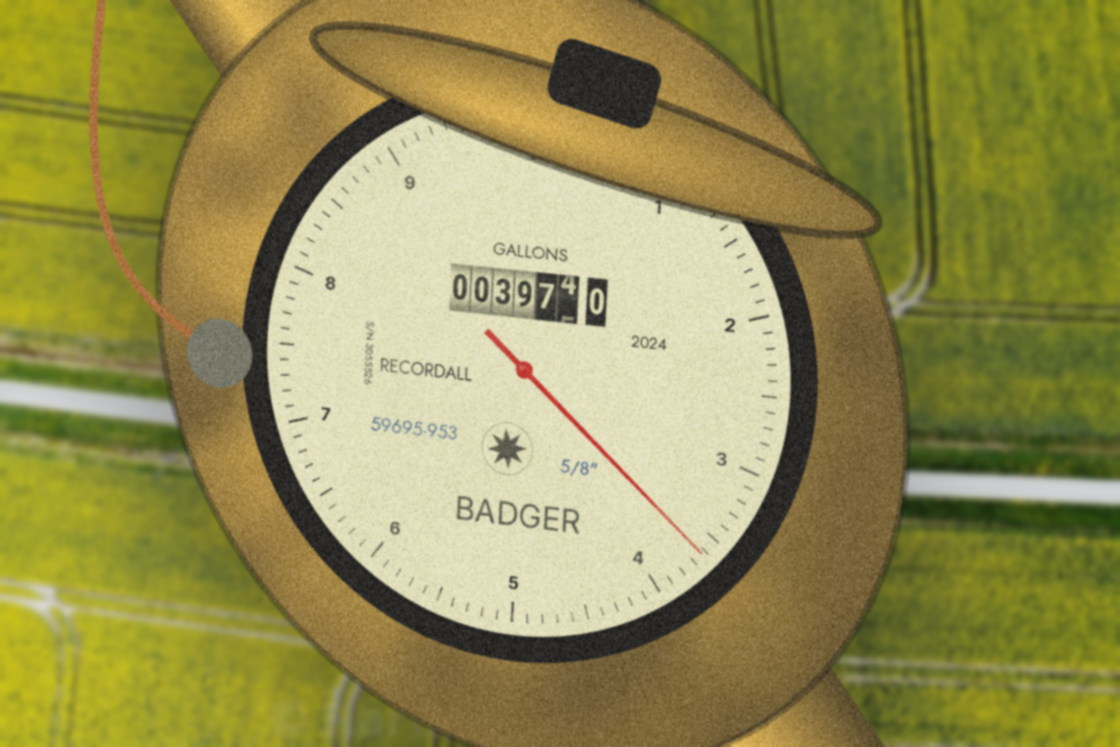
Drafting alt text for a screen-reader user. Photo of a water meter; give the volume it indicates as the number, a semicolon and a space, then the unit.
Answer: 39743.6; gal
